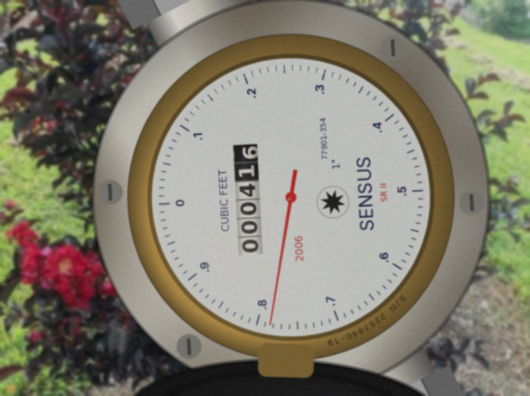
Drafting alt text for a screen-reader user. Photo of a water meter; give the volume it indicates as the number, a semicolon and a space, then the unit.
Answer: 415.78; ft³
